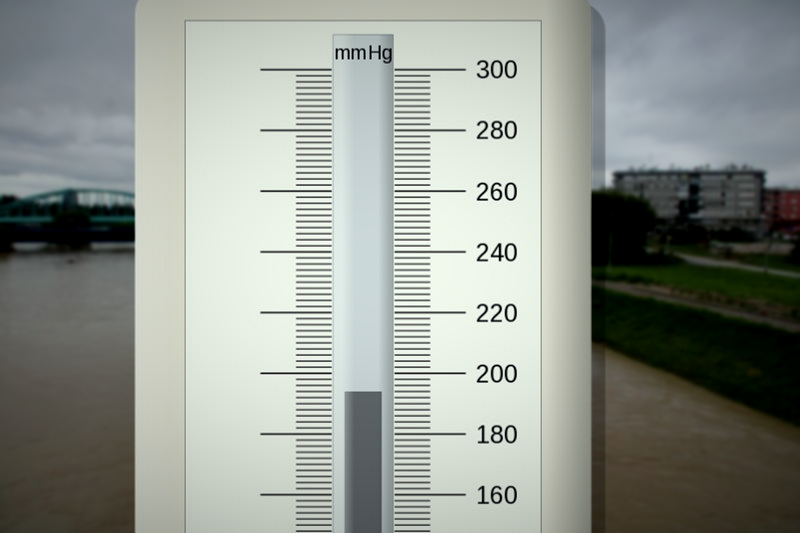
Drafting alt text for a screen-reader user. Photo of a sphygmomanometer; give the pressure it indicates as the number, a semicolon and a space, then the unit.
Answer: 194; mmHg
